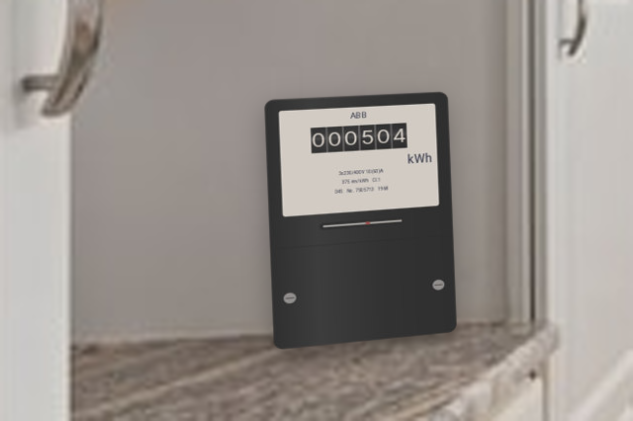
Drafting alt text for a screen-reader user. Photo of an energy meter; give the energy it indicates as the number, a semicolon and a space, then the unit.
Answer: 504; kWh
